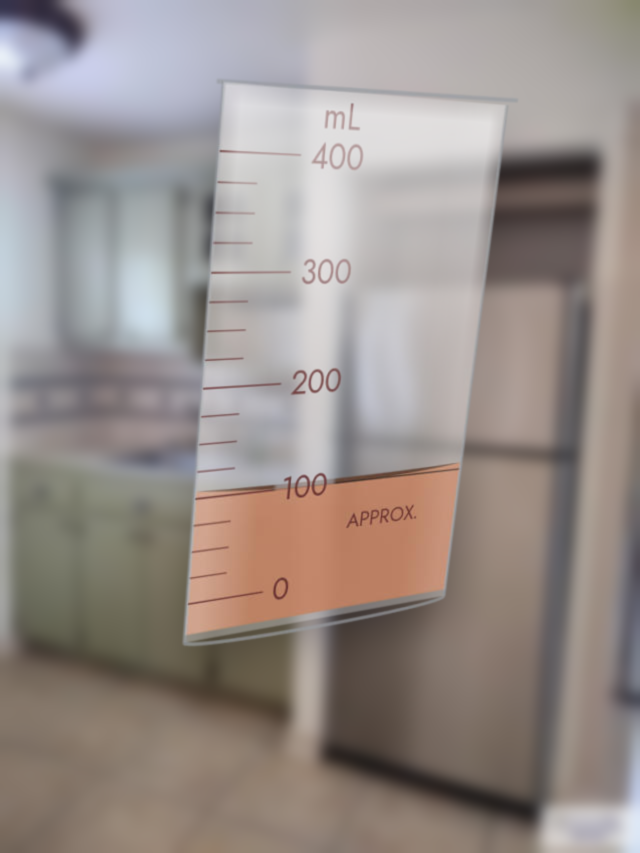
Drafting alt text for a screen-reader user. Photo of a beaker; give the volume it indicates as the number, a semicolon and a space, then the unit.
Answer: 100; mL
